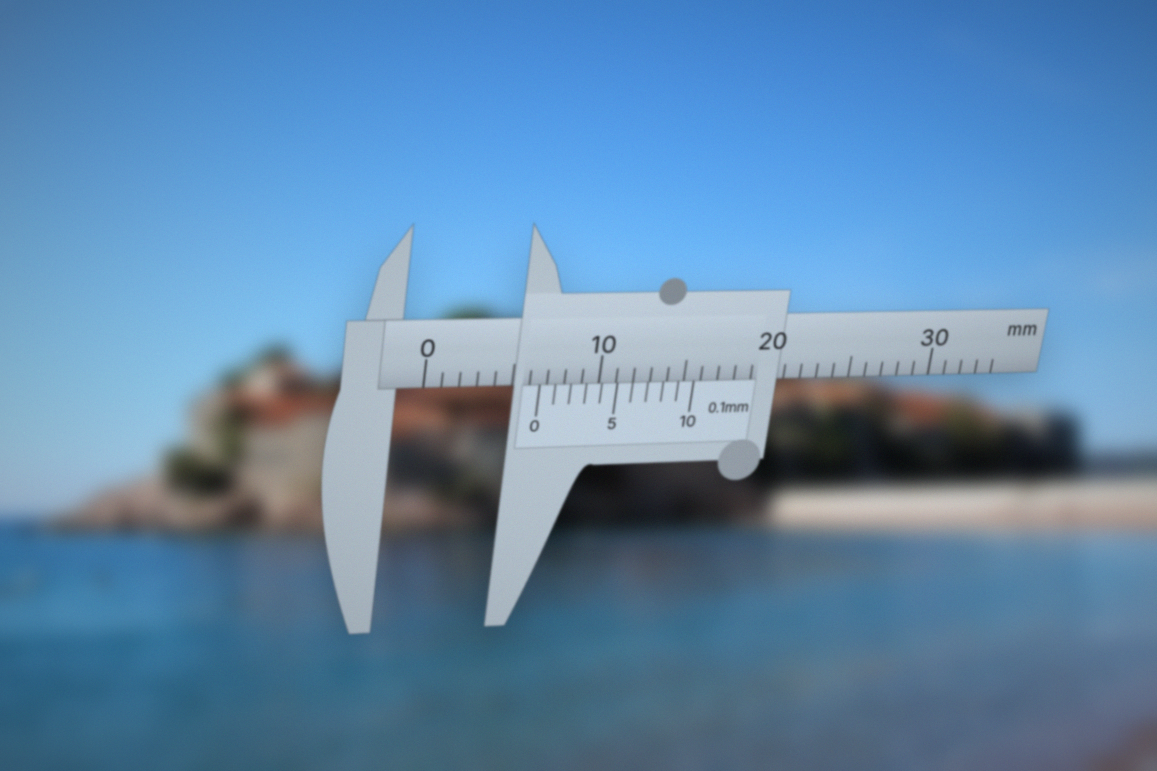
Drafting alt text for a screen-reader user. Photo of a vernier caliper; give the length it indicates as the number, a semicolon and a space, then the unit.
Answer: 6.6; mm
